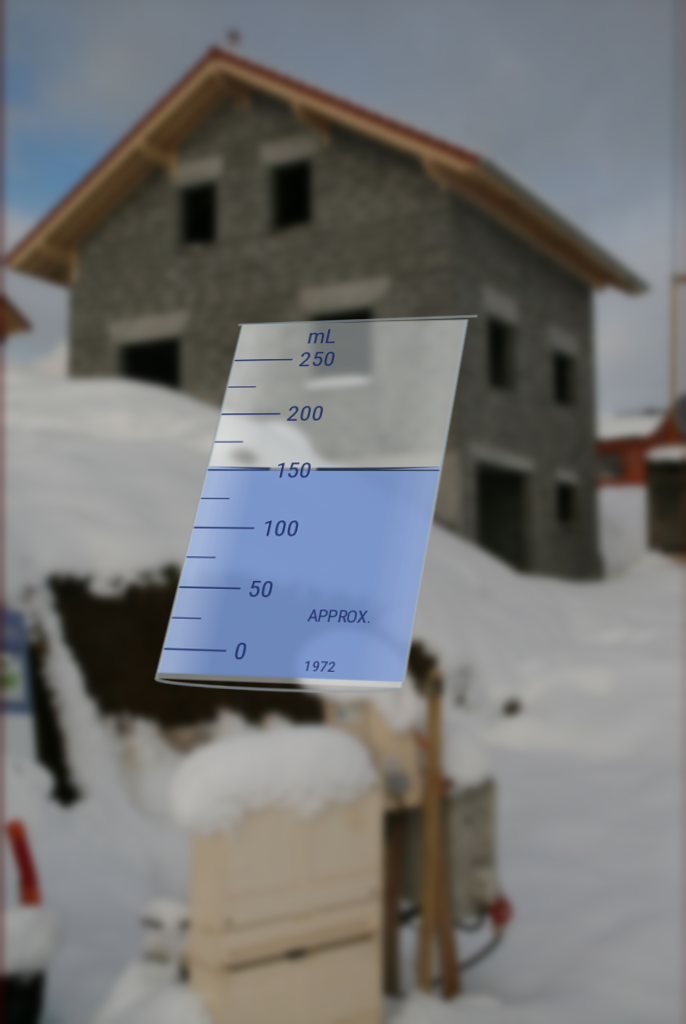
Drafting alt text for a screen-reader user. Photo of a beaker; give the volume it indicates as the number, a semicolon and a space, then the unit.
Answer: 150; mL
